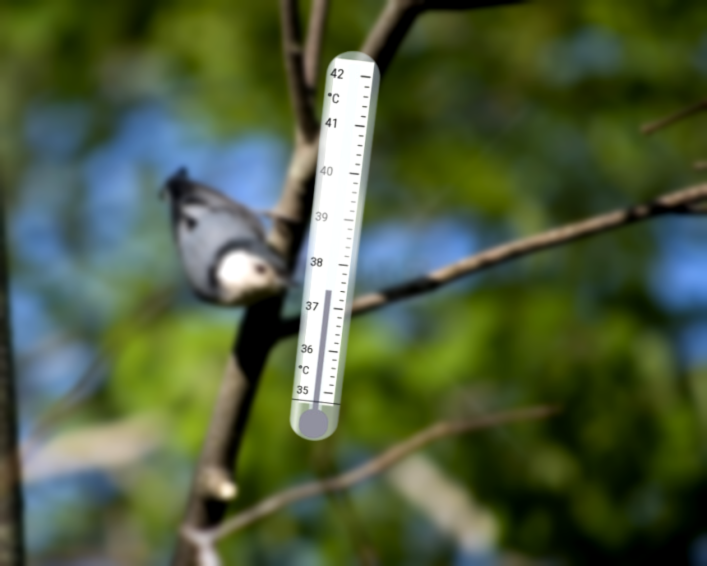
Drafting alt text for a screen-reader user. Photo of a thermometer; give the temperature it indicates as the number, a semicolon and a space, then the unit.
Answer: 37.4; °C
